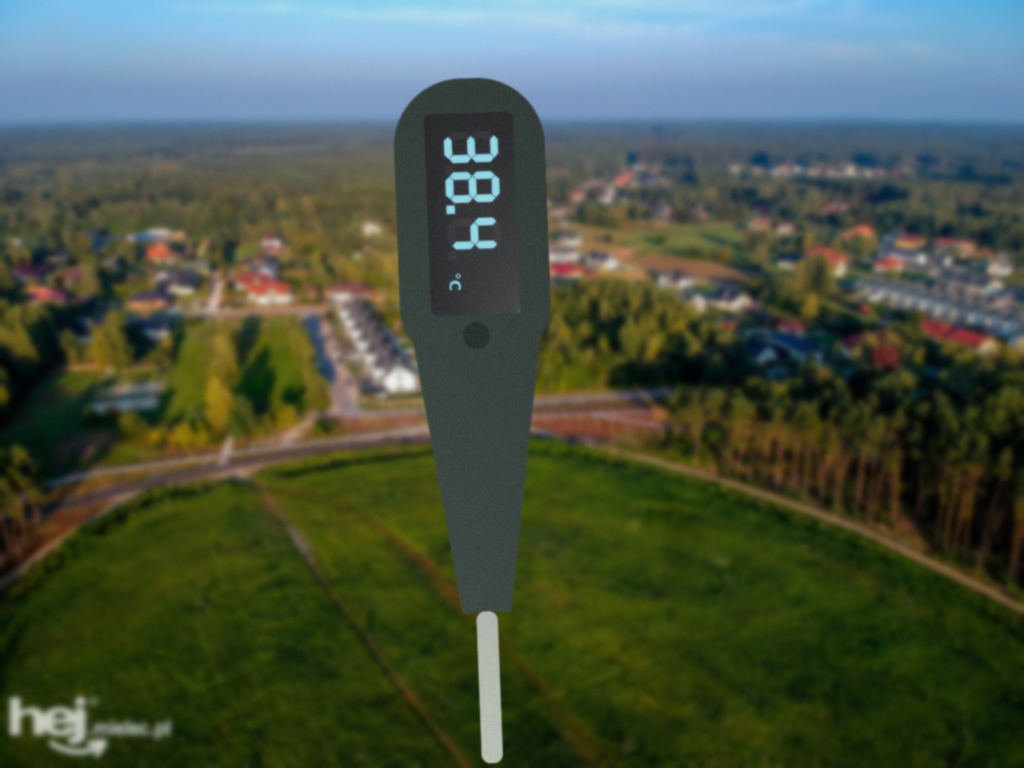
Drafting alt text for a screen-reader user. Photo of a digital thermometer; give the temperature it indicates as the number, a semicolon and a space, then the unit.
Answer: 38.4; °C
